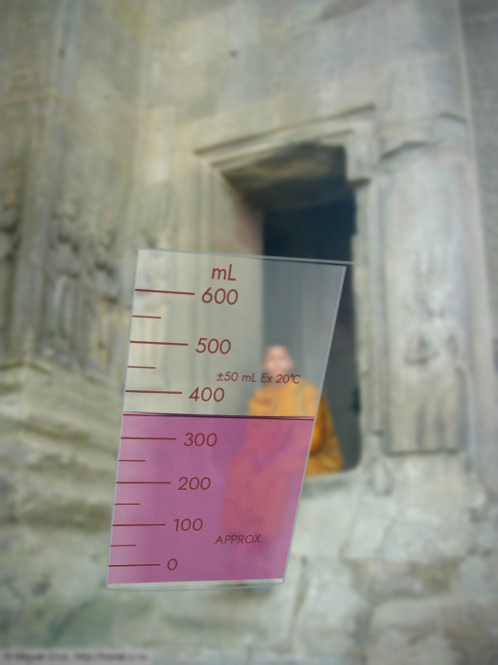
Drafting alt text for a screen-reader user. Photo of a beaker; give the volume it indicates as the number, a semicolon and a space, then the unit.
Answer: 350; mL
